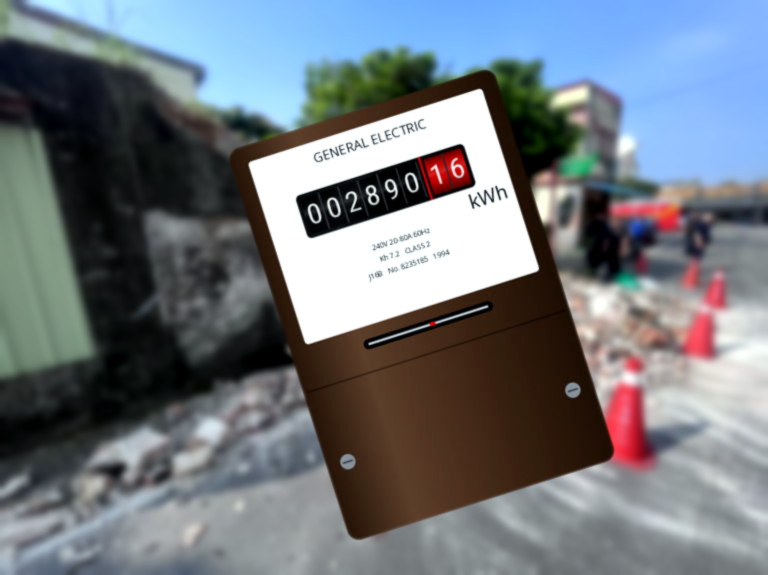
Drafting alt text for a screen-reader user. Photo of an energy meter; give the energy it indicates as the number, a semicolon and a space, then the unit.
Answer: 2890.16; kWh
